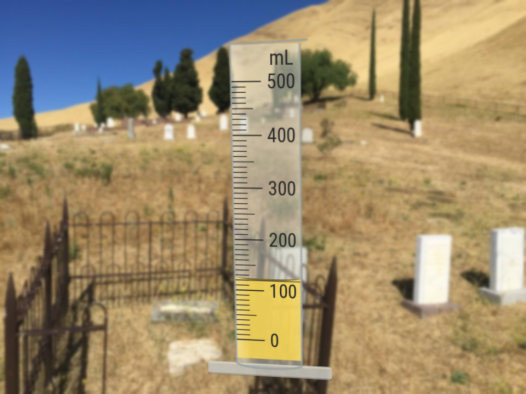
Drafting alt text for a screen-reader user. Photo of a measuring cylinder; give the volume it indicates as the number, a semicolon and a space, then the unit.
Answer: 120; mL
